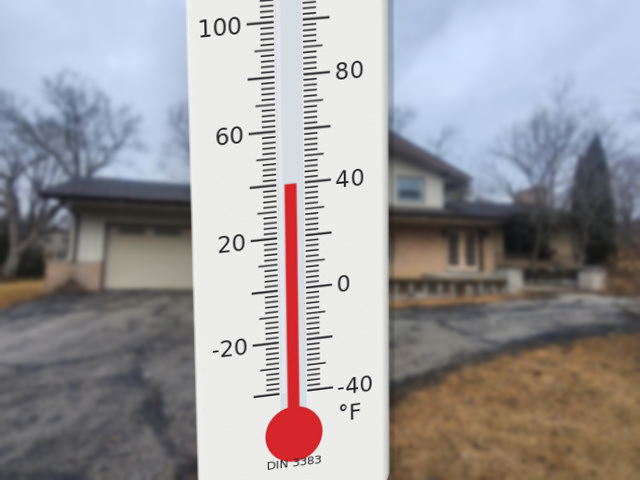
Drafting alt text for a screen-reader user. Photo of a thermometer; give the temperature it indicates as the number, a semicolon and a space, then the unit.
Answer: 40; °F
